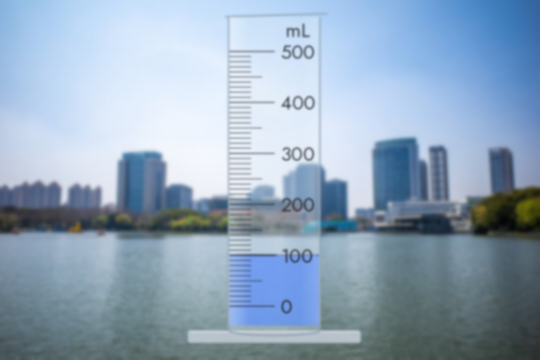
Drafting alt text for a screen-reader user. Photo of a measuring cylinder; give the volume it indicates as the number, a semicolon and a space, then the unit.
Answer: 100; mL
